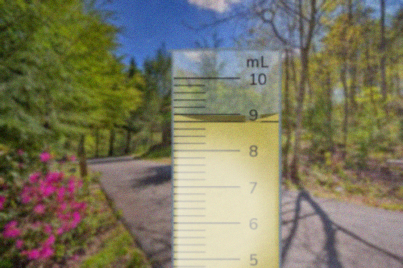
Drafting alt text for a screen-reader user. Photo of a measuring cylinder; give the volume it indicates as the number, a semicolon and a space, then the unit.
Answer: 8.8; mL
